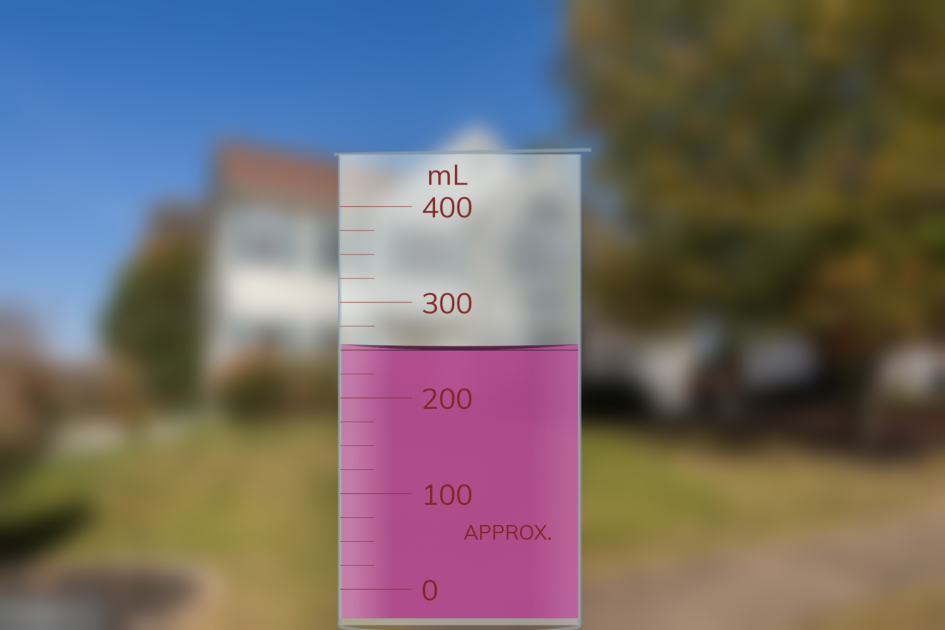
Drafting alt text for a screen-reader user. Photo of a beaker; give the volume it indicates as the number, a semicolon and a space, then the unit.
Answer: 250; mL
